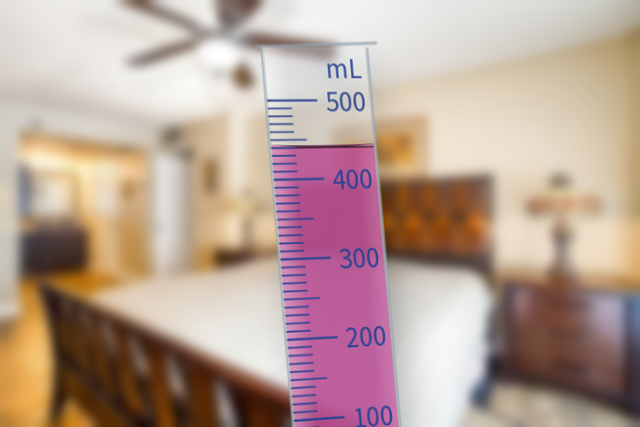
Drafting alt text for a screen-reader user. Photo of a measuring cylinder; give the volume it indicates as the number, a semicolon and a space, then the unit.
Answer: 440; mL
